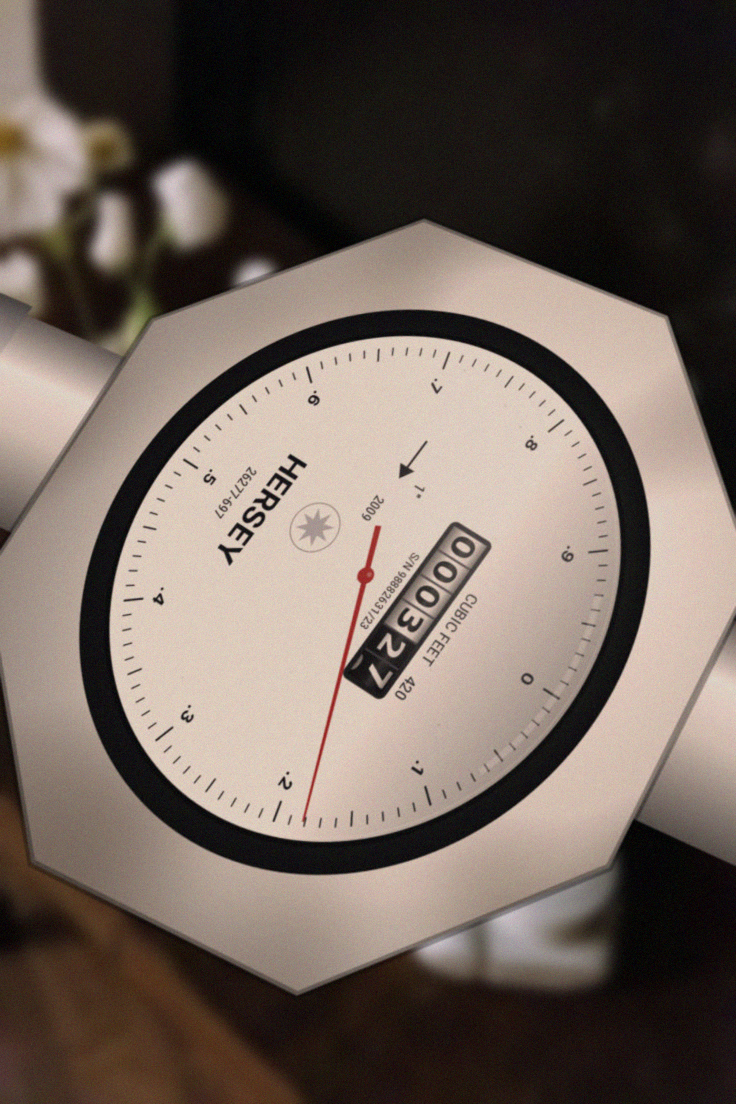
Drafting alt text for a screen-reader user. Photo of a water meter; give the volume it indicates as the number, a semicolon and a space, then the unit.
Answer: 327.18; ft³
